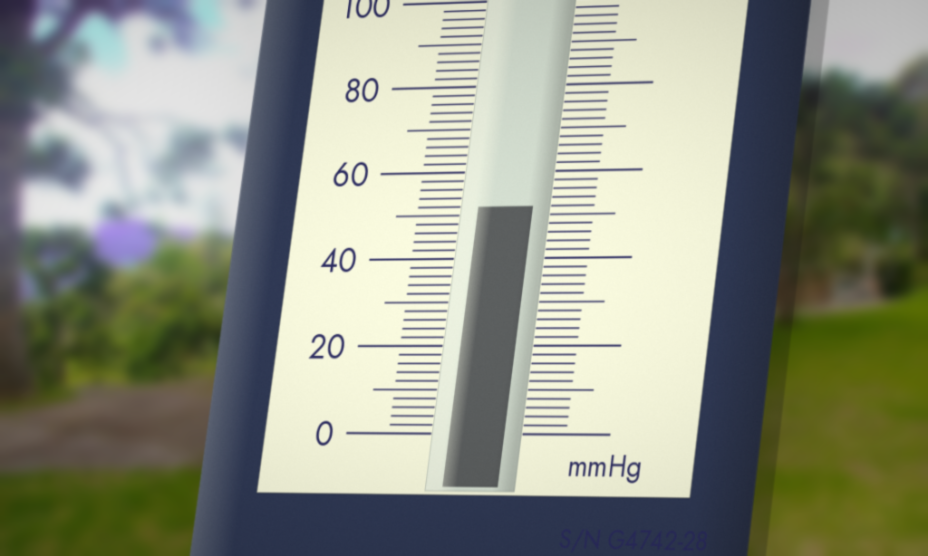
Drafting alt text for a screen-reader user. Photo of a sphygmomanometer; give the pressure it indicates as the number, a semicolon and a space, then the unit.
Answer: 52; mmHg
